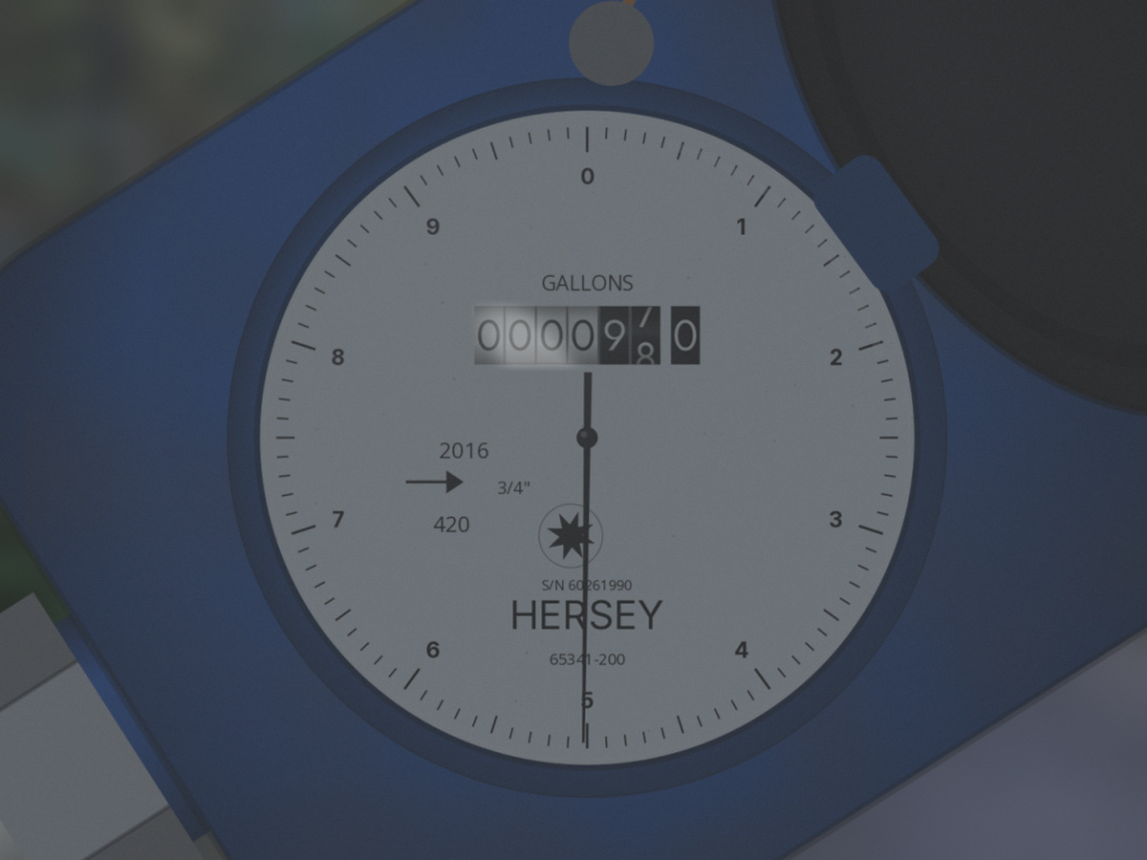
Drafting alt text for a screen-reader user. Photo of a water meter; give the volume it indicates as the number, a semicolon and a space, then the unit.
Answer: 975.0; gal
